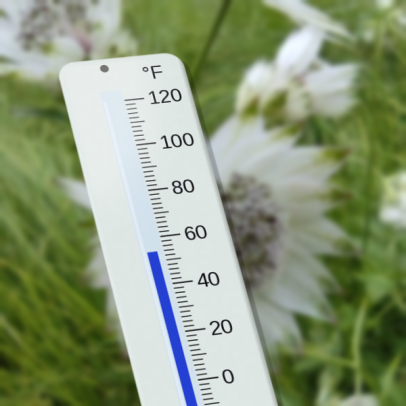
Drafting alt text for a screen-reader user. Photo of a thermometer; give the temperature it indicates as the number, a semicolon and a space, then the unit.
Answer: 54; °F
